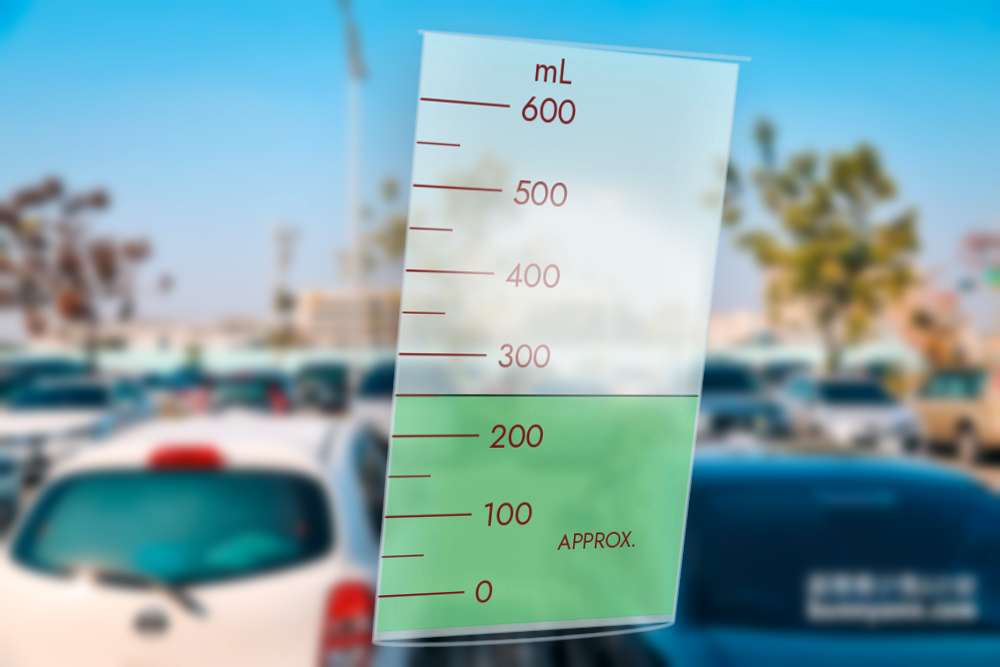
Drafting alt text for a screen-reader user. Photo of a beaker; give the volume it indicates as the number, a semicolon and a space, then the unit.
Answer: 250; mL
